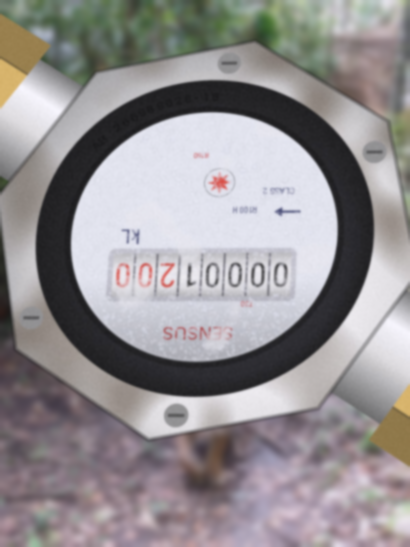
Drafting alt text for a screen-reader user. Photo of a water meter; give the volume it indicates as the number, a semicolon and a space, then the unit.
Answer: 1.200; kL
